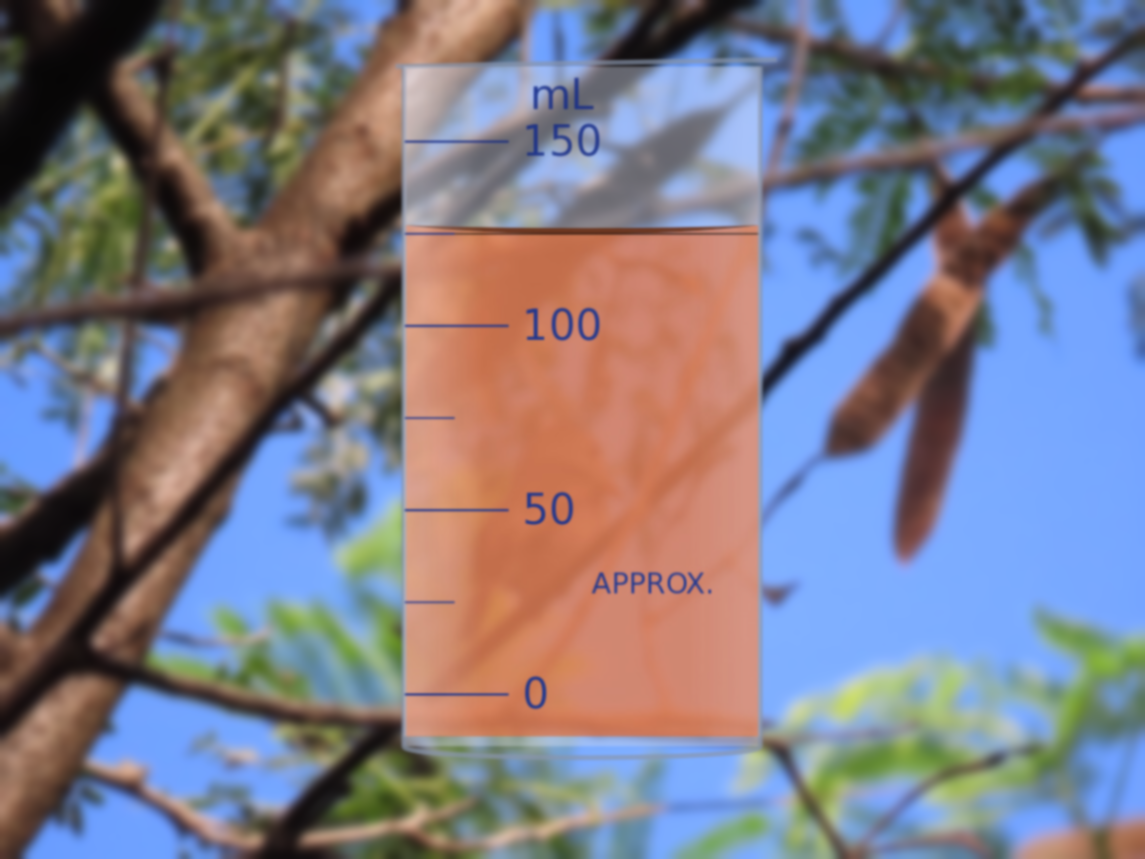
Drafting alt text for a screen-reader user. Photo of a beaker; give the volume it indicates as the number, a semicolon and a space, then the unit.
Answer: 125; mL
